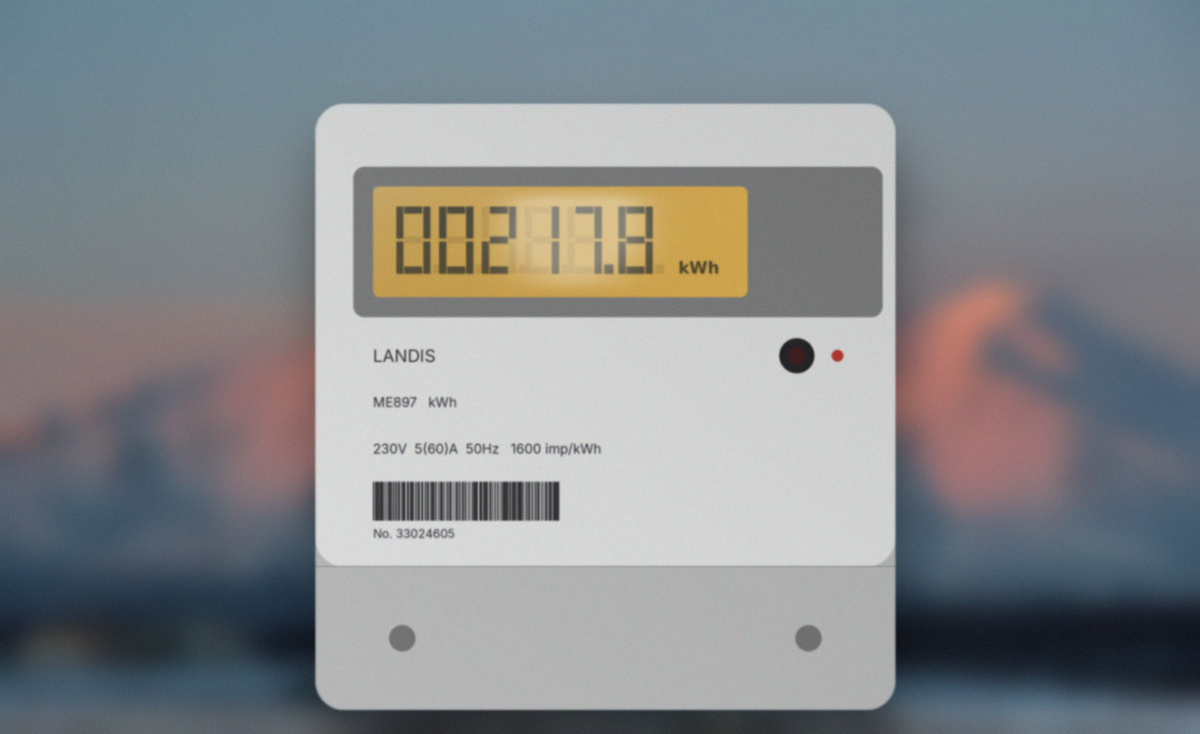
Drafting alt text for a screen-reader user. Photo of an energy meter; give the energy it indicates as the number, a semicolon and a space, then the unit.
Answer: 217.8; kWh
